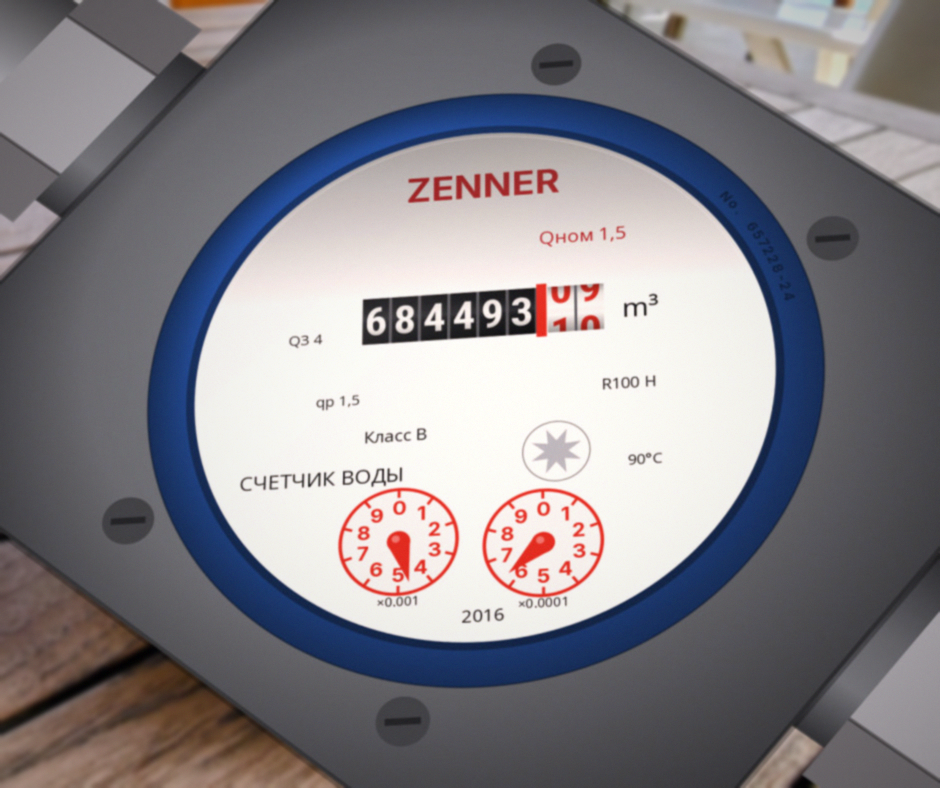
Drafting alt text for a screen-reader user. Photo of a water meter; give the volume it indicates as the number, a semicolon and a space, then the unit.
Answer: 684493.0946; m³
